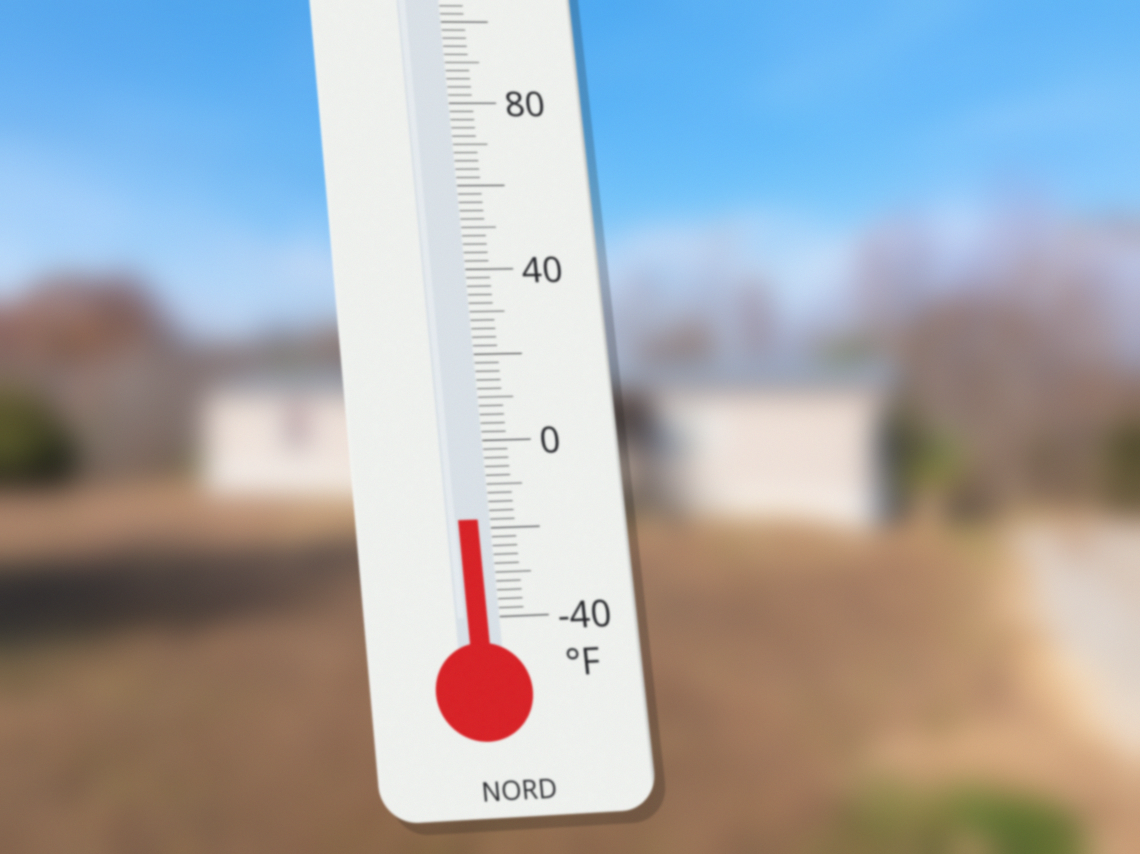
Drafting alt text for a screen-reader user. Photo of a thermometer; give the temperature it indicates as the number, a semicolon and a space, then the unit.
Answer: -18; °F
